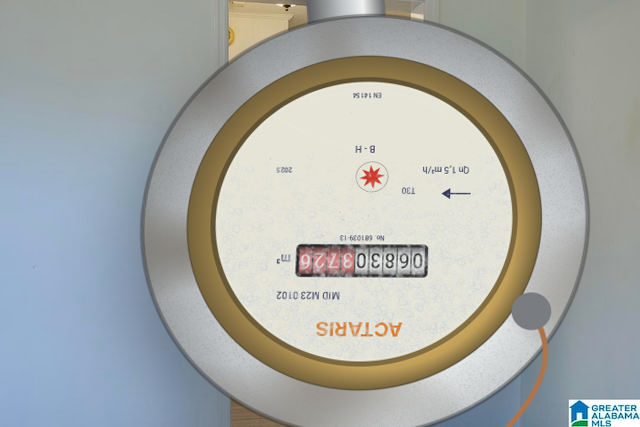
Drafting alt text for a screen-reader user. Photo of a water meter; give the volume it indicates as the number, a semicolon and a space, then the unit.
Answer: 6830.3726; m³
